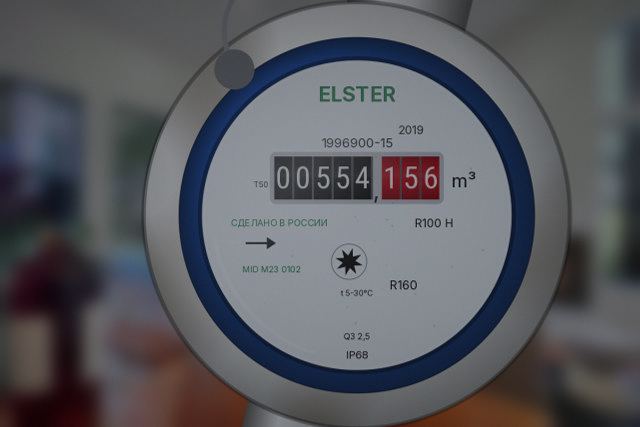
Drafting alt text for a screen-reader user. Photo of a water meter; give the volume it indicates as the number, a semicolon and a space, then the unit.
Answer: 554.156; m³
